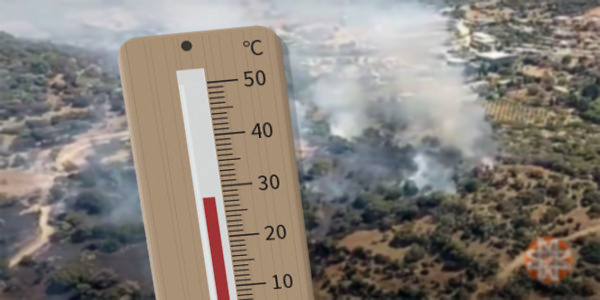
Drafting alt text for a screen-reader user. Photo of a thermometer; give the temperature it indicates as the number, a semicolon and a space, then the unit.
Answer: 28; °C
